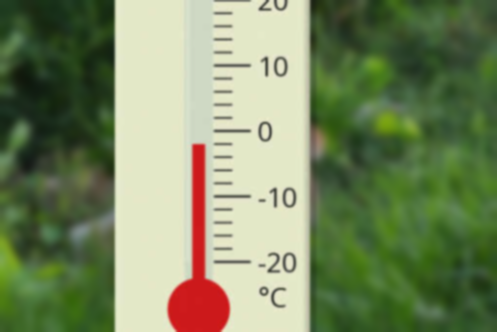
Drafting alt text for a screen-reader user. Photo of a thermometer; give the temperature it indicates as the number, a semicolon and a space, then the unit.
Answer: -2; °C
